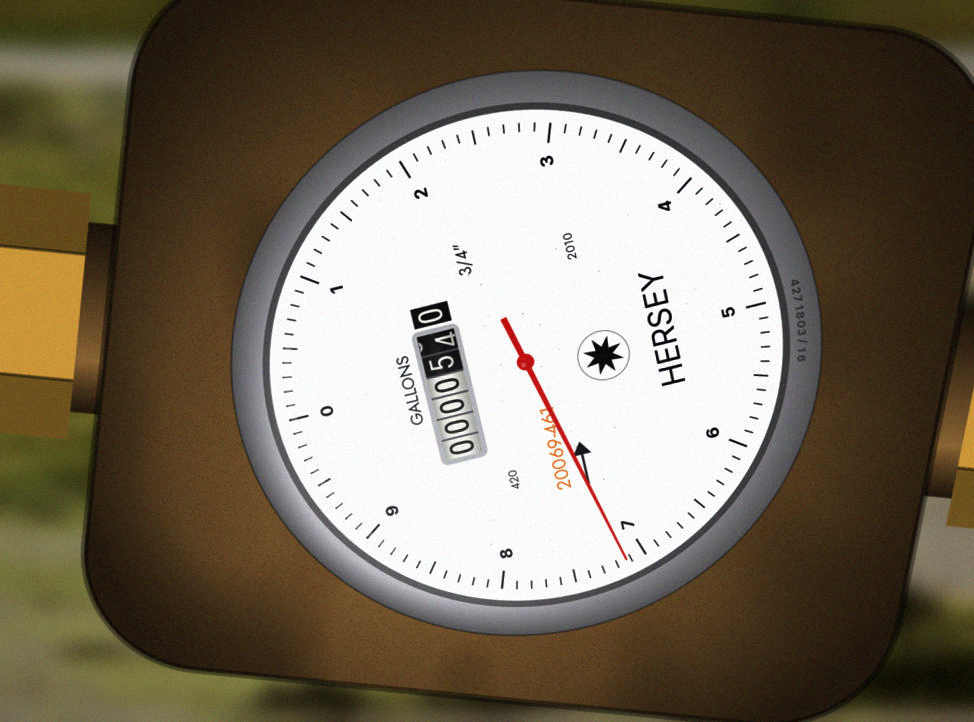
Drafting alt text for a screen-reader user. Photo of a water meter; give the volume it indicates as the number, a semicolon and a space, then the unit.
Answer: 537.1; gal
